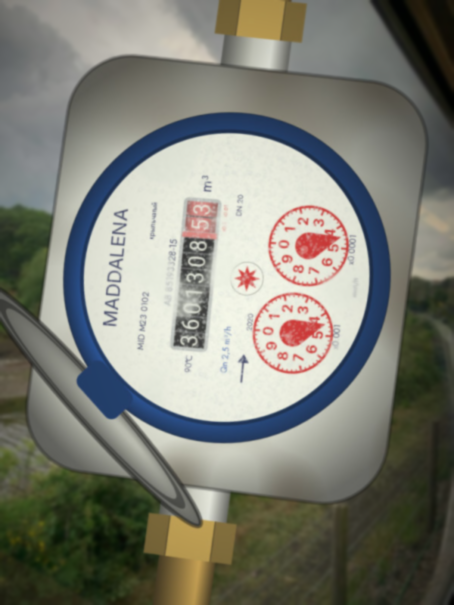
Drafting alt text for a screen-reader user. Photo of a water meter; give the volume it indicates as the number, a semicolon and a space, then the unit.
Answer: 3601308.5344; m³
